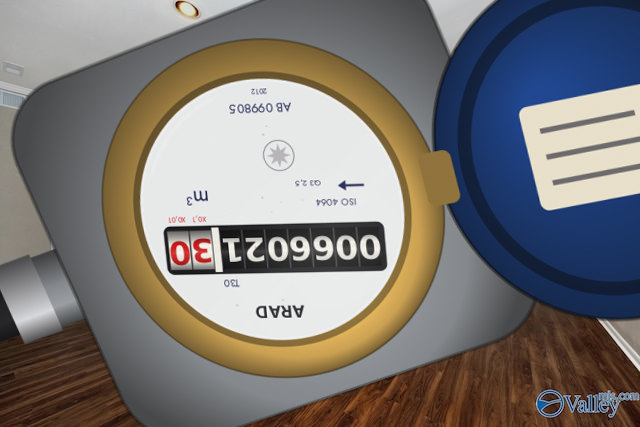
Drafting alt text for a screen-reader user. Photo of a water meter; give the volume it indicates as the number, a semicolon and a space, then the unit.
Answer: 66021.30; m³
